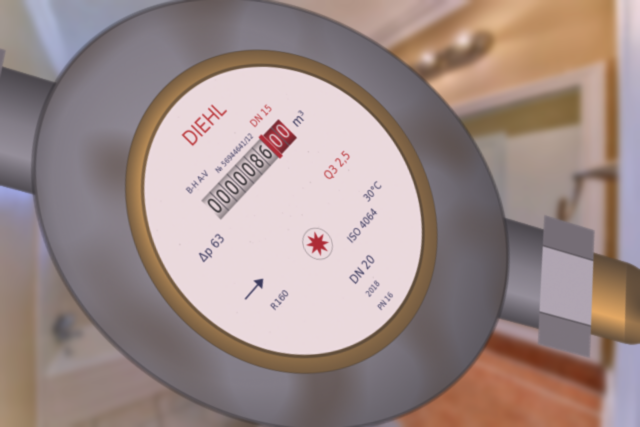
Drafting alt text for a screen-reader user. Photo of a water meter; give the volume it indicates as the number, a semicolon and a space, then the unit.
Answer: 86.00; m³
